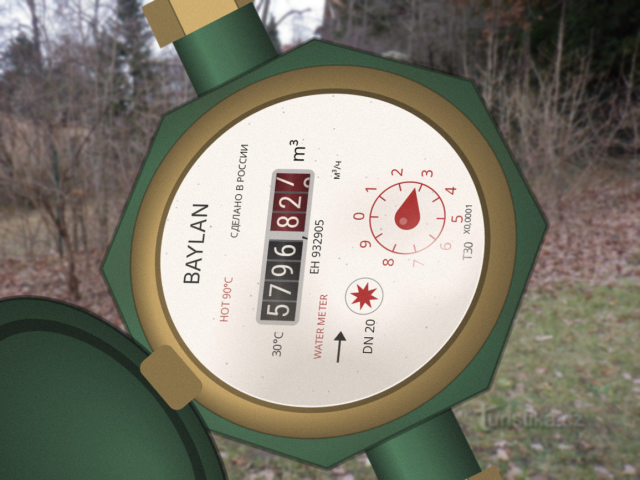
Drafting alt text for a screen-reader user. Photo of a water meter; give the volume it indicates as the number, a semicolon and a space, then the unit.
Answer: 5796.8272; m³
